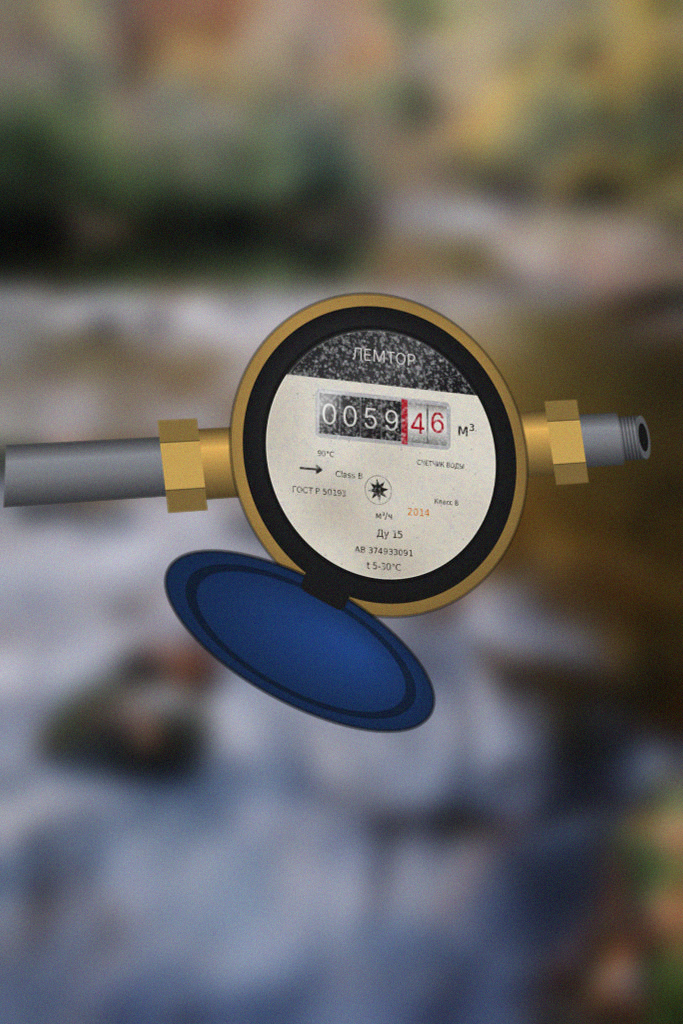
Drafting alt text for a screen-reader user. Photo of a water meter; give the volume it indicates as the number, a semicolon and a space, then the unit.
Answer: 59.46; m³
